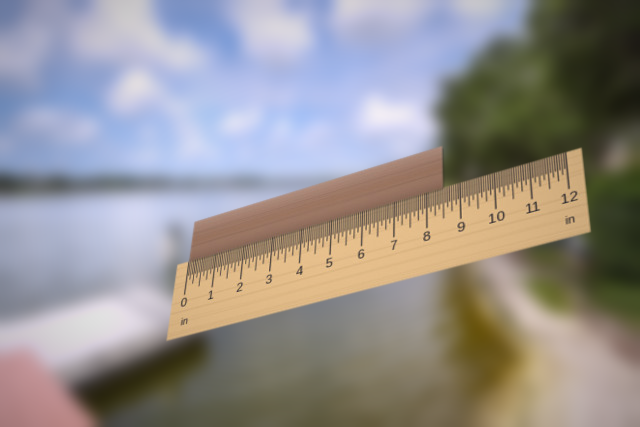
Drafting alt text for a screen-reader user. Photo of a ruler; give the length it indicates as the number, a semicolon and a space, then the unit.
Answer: 8.5; in
